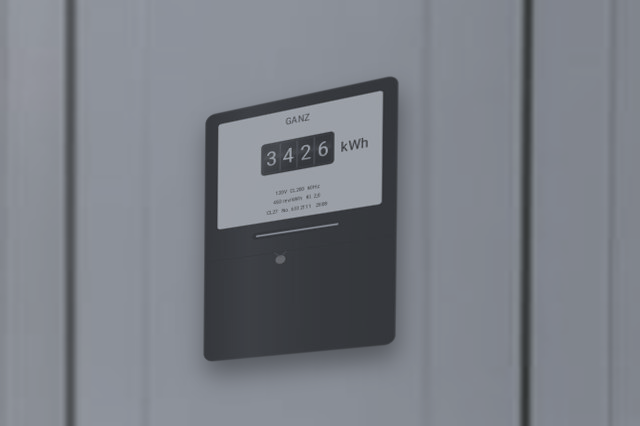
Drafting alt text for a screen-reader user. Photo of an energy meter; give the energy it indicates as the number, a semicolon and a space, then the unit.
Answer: 3426; kWh
